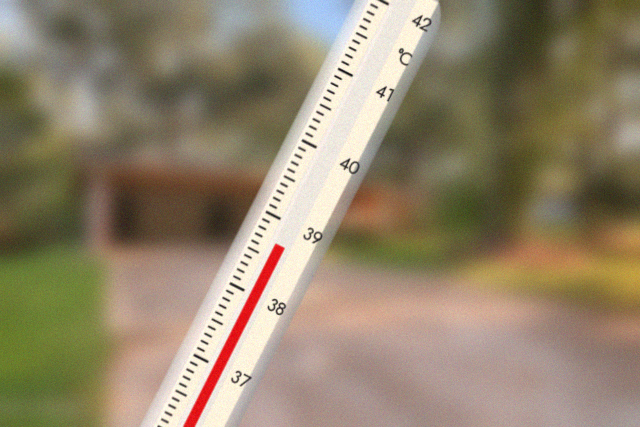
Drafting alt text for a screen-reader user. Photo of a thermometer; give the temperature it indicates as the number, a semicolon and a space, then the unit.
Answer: 38.7; °C
